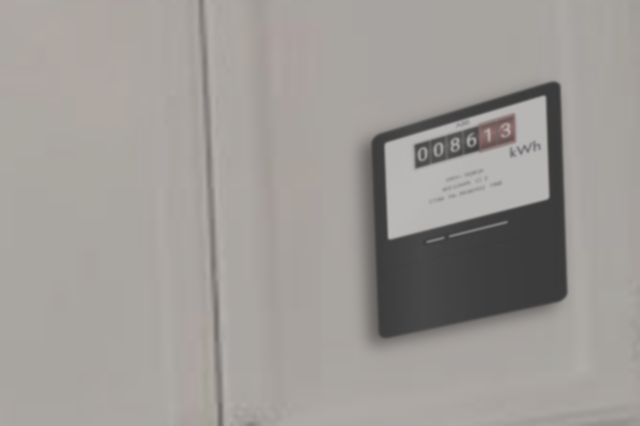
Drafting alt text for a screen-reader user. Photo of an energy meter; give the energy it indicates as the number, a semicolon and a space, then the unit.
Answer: 86.13; kWh
